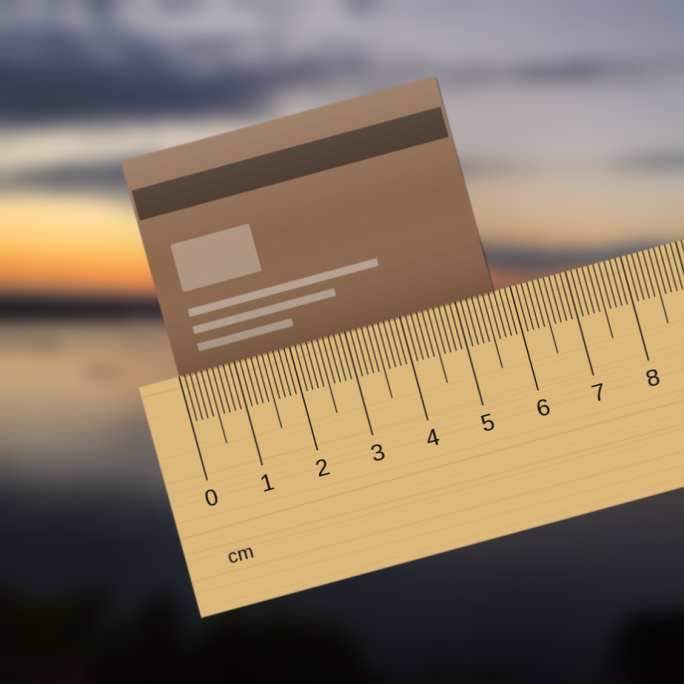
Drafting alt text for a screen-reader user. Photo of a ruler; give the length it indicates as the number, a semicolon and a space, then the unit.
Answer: 5.7; cm
